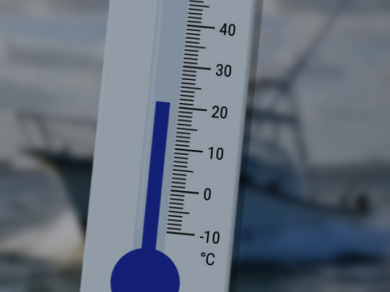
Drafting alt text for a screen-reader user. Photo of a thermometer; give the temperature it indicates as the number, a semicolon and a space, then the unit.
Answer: 21; °C
